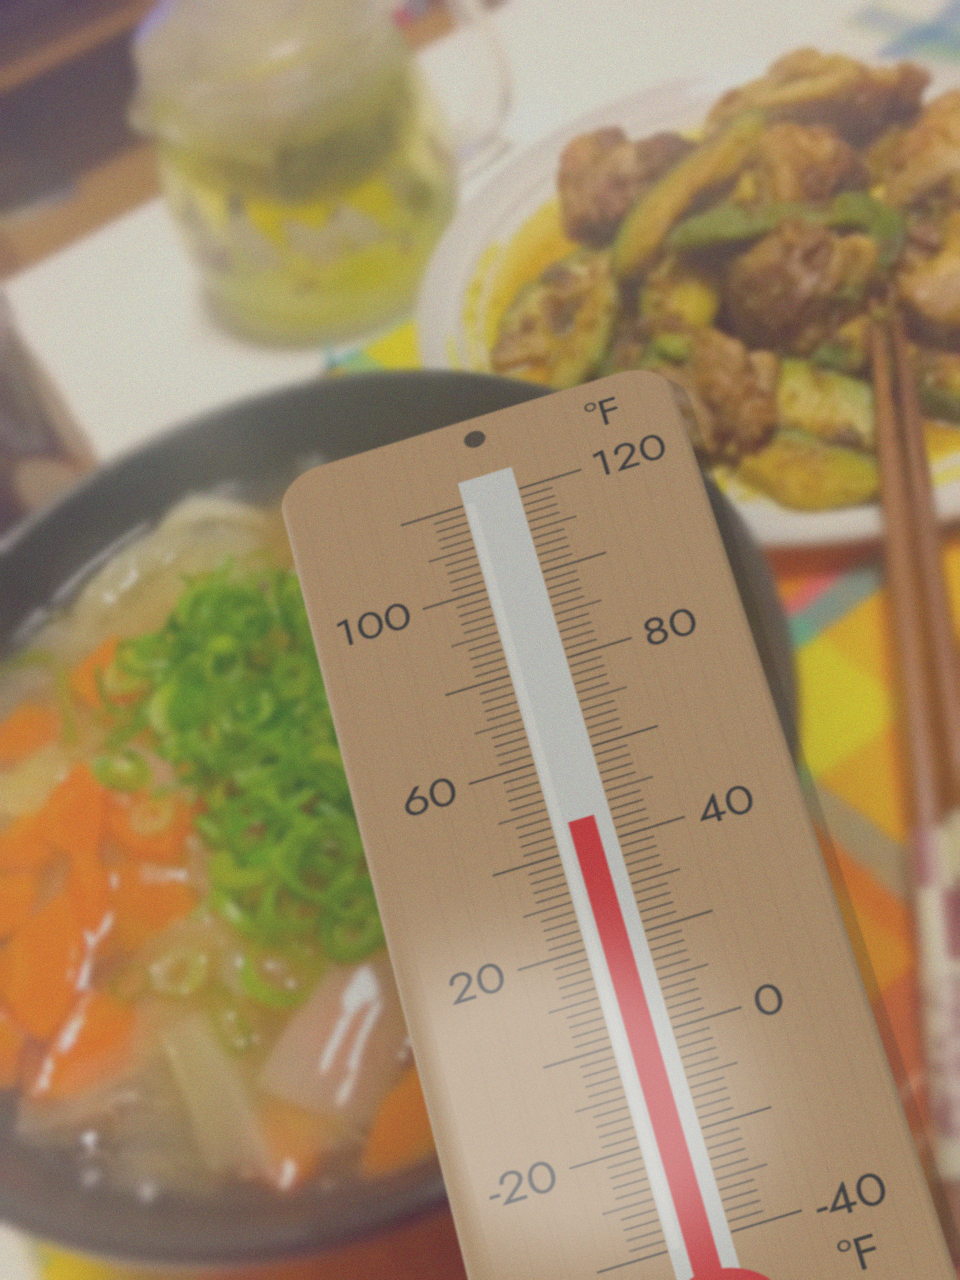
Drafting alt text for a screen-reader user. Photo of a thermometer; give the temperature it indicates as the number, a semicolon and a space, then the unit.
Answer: 46; °F
